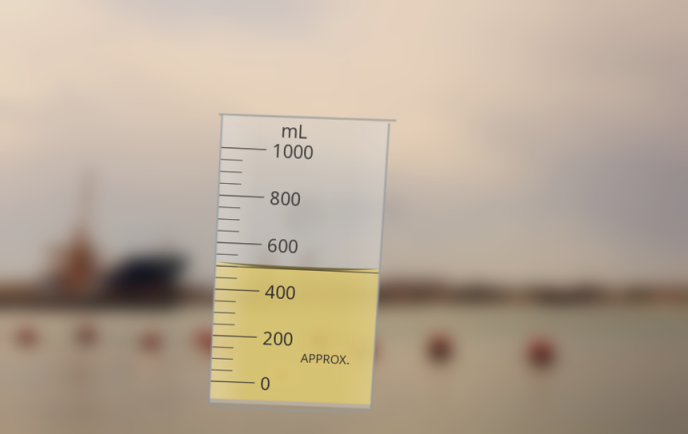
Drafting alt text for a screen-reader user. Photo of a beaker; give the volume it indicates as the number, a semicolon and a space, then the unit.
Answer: 500; mL
